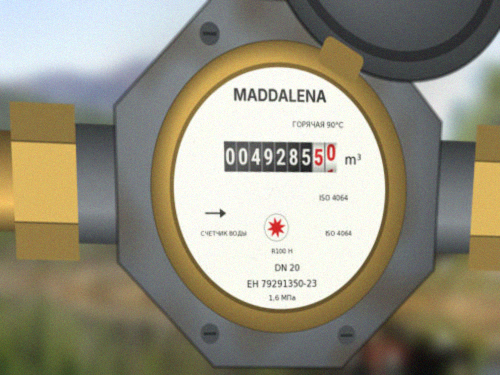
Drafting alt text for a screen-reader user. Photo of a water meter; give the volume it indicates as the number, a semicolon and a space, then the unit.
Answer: 49285.50; m³
